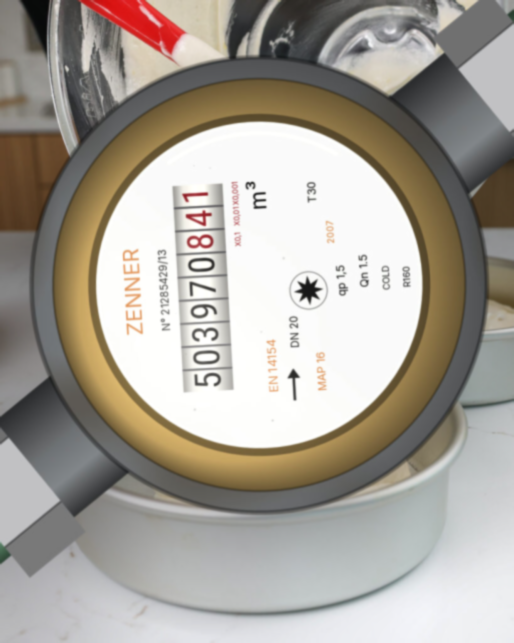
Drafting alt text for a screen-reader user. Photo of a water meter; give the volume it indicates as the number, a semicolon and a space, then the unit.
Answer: 503970.841; m³
